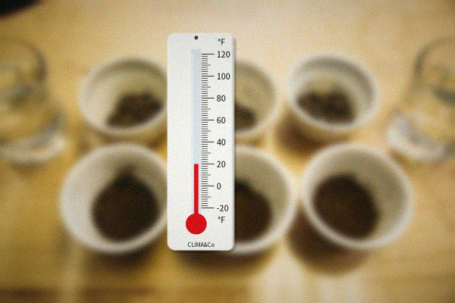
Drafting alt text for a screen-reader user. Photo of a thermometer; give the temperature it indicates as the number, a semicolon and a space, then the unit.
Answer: 20; °F
